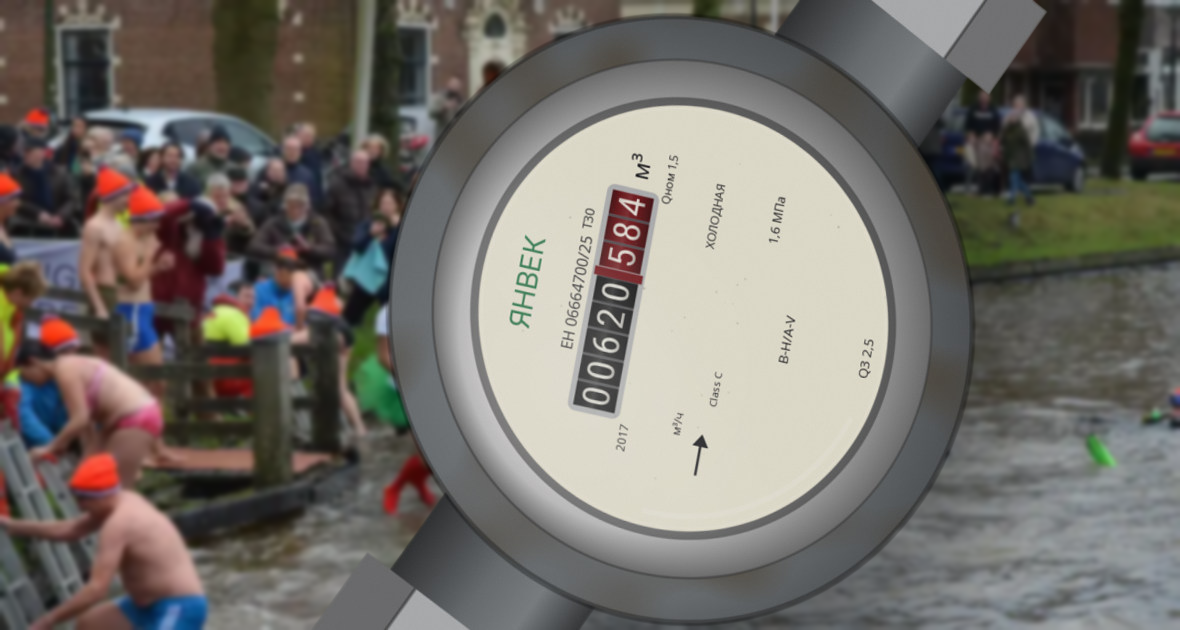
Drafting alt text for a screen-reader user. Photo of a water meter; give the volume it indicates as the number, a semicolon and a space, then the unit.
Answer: 620.584; m³
